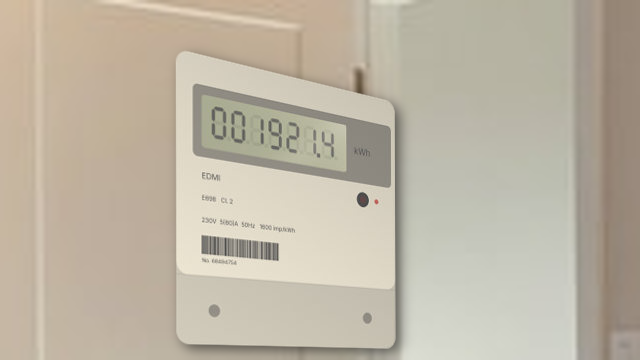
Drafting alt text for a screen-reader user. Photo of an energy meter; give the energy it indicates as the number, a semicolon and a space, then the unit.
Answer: 1921.4; kWh
